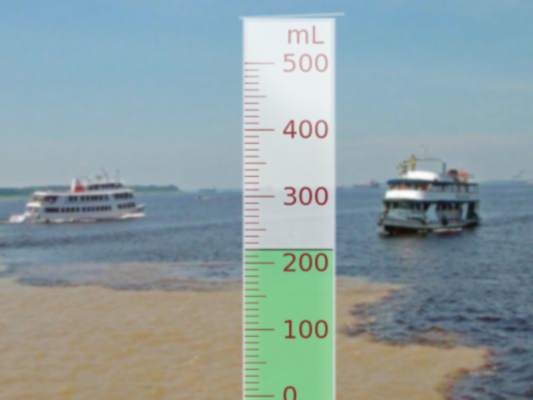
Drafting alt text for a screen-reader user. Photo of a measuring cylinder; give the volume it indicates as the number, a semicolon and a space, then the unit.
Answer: 220; mL
